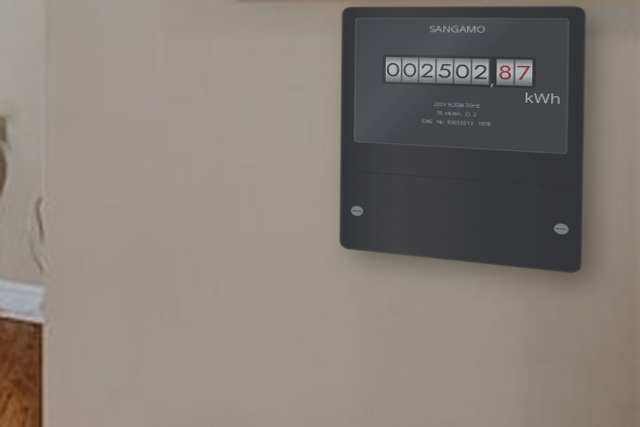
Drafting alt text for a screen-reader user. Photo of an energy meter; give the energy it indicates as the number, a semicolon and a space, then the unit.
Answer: 2502.87; kWh
